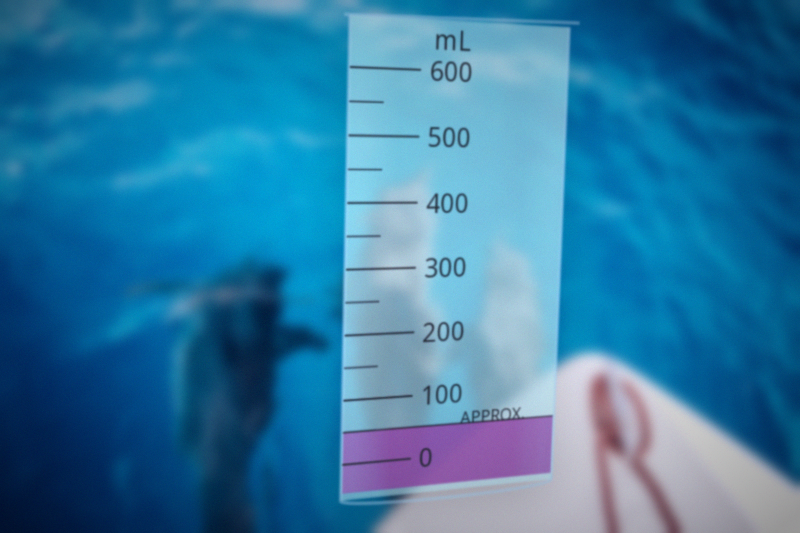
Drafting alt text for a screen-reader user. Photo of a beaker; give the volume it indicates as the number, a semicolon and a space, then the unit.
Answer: 50; mL
